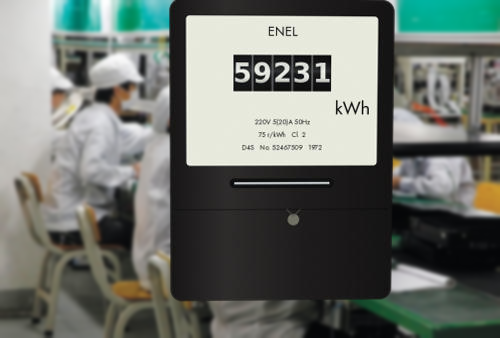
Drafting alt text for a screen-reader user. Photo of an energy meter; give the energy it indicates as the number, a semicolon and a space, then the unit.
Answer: 59231; kWh
